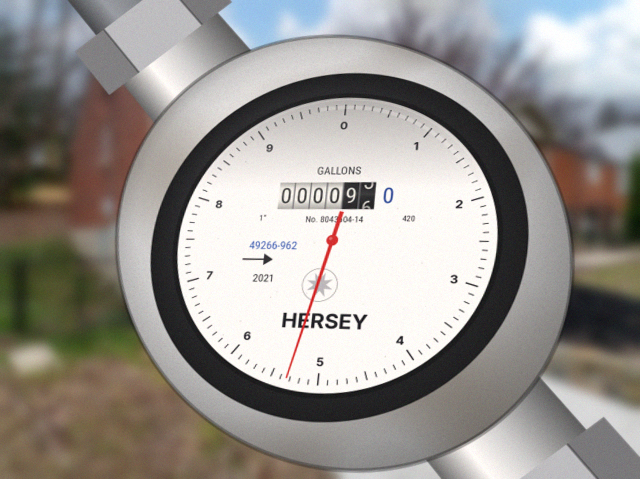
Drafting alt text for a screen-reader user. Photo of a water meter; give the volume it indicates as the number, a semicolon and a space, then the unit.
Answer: 955.3; gal
